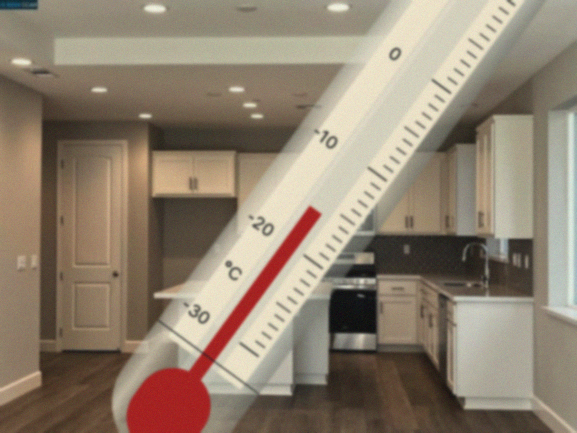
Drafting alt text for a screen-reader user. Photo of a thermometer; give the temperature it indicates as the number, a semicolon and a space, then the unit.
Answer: -16; °C
